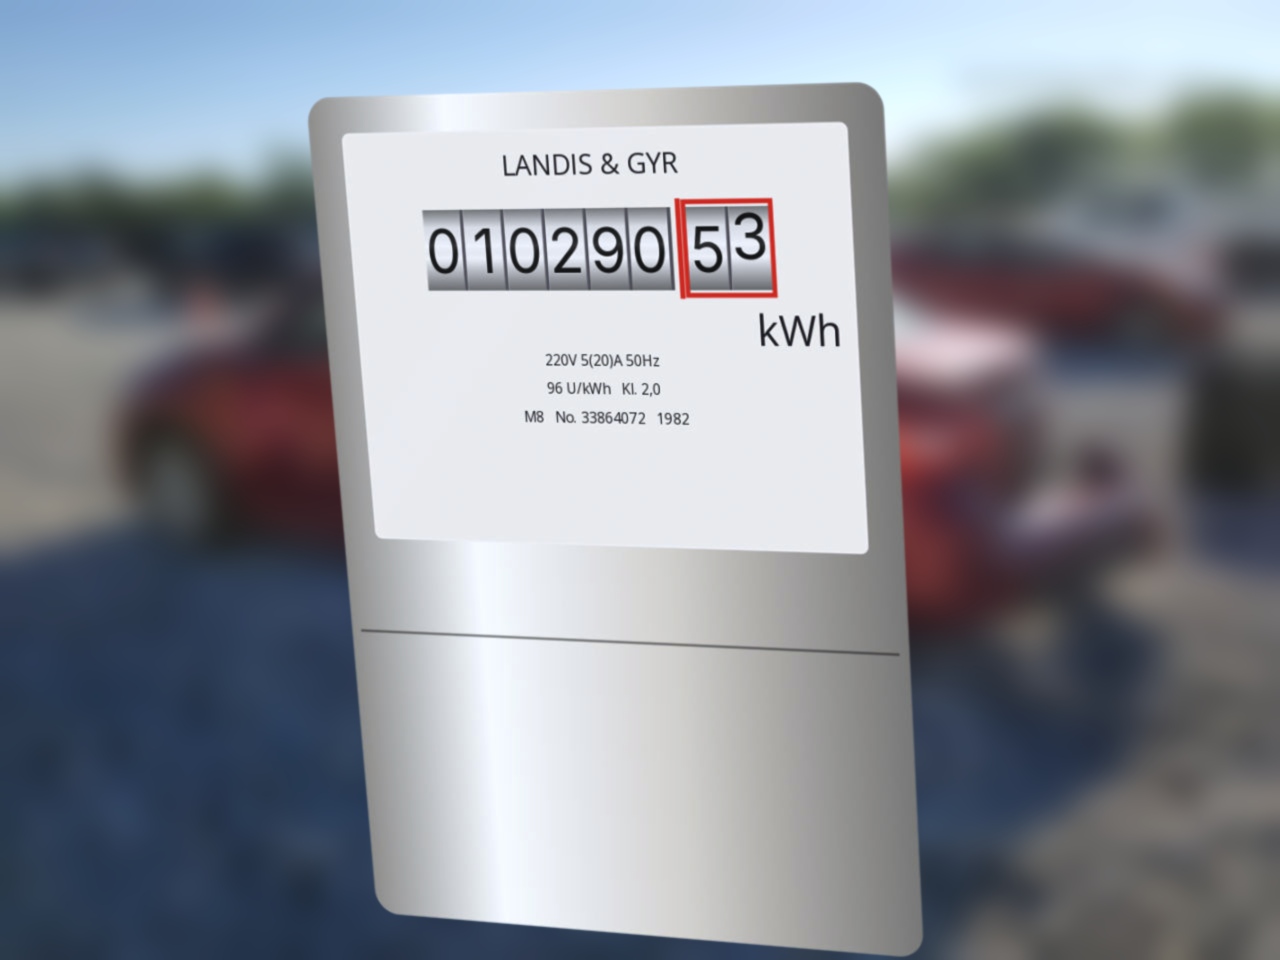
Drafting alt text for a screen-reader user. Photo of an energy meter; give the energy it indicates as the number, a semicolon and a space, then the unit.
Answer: 10290.53; kWh
